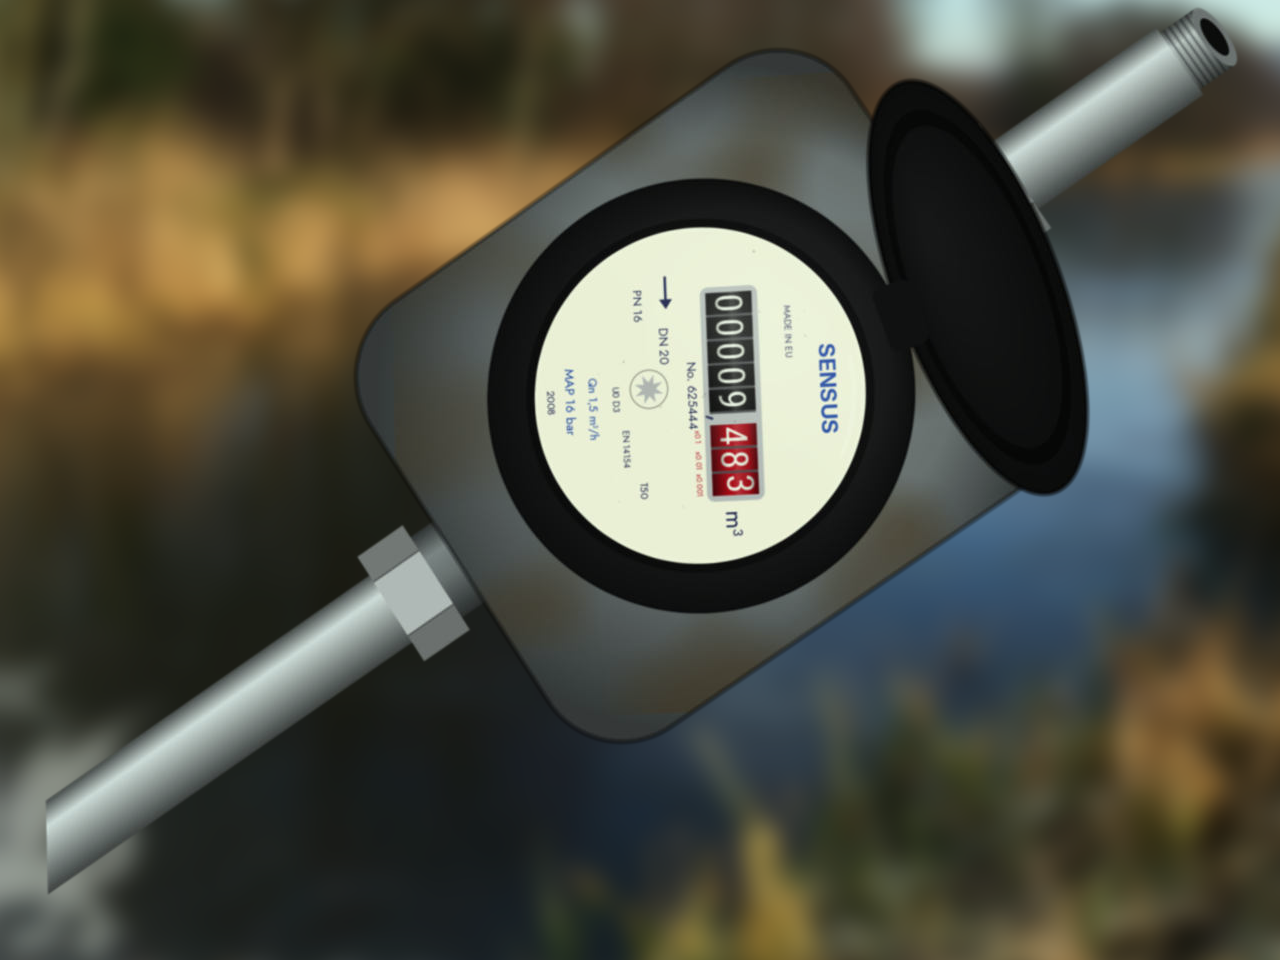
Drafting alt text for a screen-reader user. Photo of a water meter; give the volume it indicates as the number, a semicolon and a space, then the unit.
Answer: 9.483; m³
